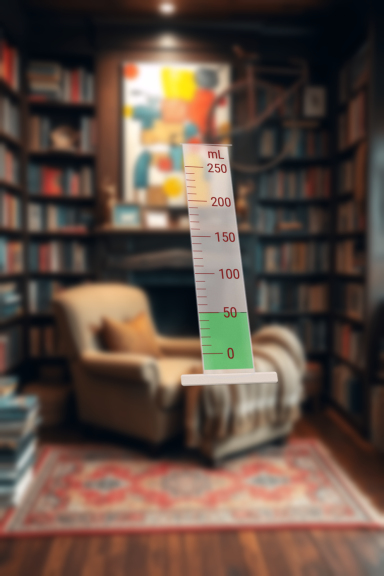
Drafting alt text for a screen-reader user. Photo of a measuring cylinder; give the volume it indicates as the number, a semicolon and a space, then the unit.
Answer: 50; mL
